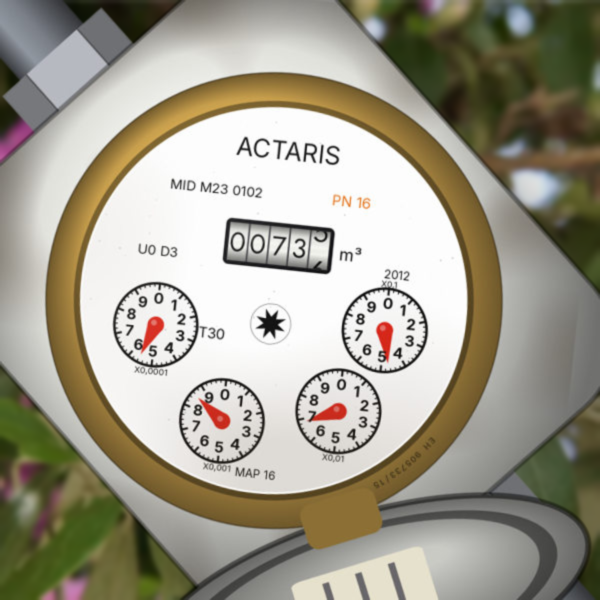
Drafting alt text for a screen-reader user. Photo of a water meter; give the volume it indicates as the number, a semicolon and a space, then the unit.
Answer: 735.4685; m³
